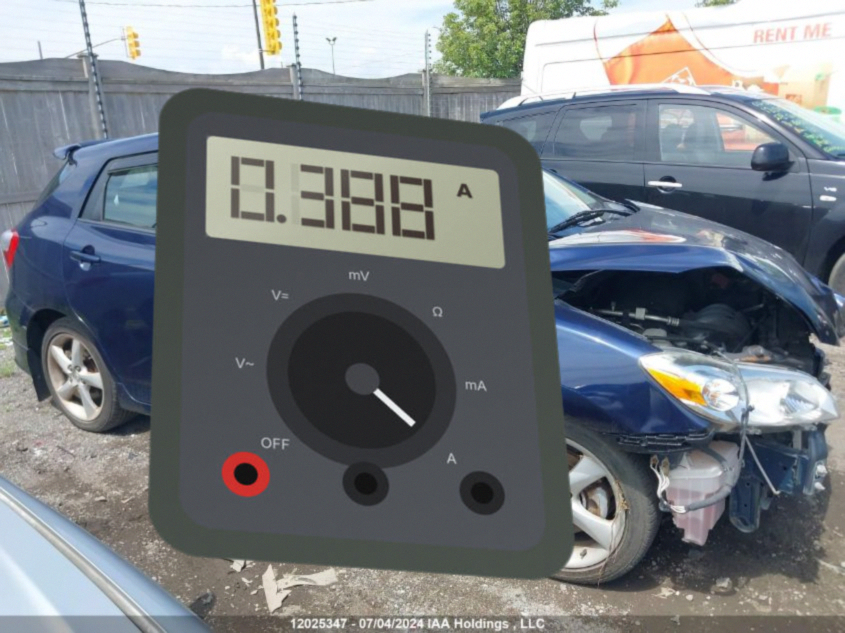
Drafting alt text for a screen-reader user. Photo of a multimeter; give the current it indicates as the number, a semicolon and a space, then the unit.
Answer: 0.388; A
